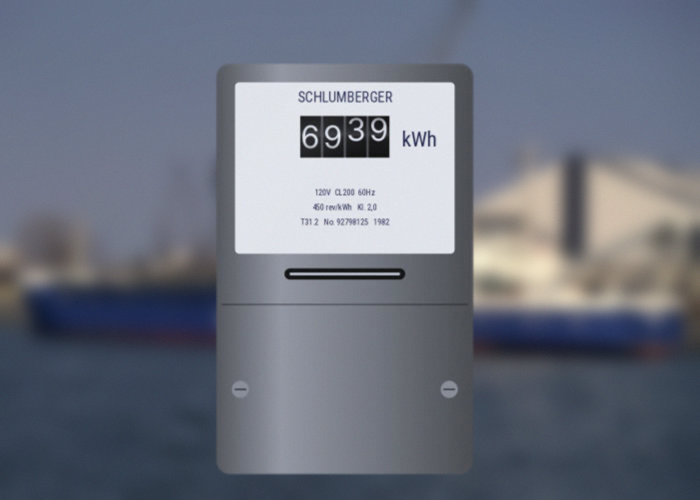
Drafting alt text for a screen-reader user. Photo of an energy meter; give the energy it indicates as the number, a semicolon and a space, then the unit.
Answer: 6939; kWh
